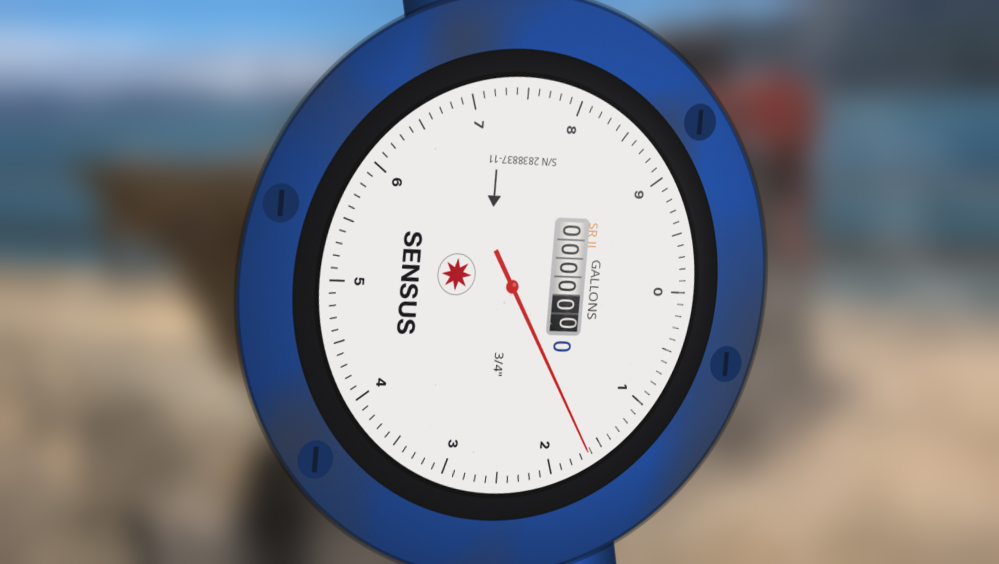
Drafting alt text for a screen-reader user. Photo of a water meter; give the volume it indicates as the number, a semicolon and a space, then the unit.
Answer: 1.6; gal
